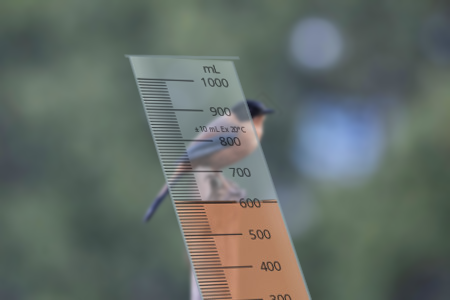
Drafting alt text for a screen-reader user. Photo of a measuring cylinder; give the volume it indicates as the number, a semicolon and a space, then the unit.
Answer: 600; mL
